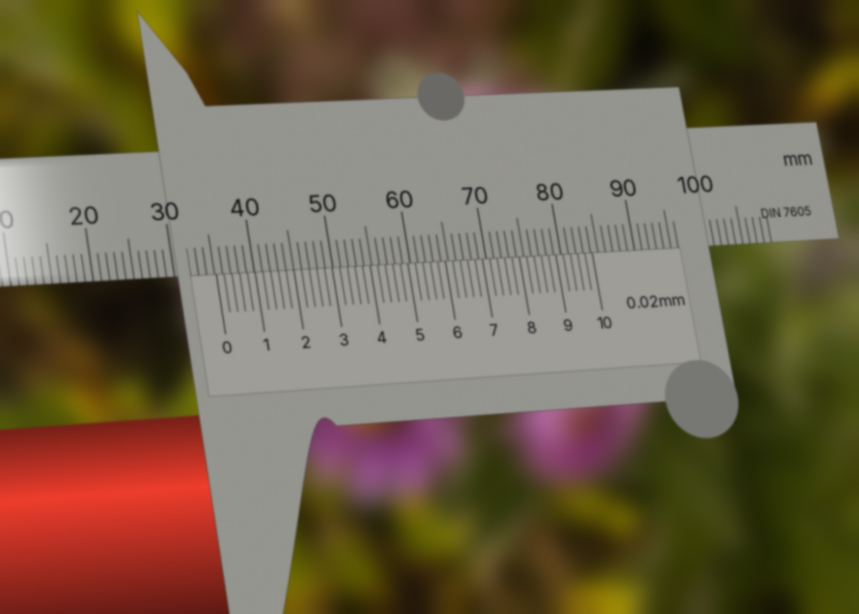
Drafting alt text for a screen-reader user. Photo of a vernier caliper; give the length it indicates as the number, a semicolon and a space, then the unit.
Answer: 35.2; mm
